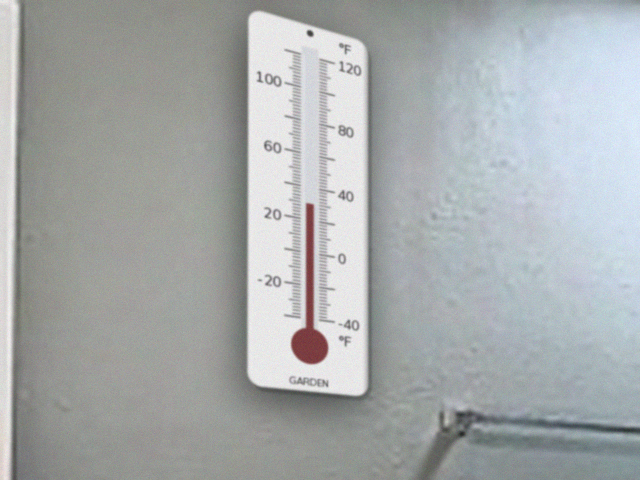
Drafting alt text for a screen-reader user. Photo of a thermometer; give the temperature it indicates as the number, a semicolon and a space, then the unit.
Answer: 30; °F
